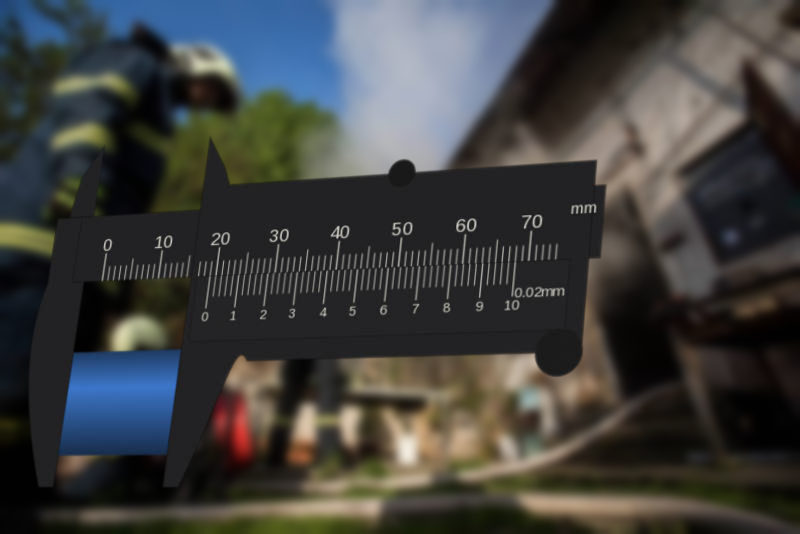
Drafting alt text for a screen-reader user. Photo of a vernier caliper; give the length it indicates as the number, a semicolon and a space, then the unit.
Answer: 19.0; mm
